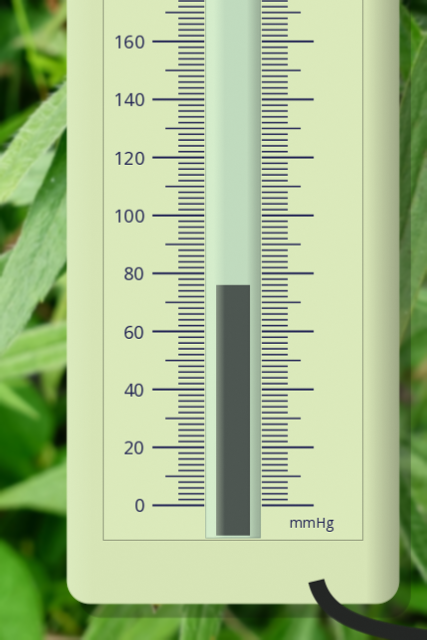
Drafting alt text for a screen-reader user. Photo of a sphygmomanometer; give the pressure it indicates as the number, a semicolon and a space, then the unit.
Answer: 76; mmHg
